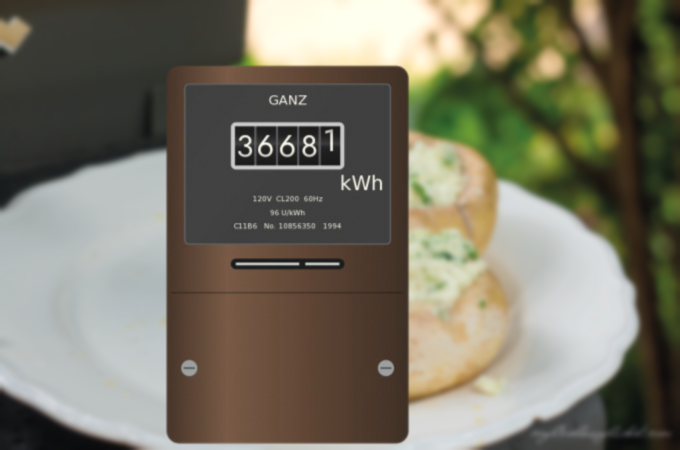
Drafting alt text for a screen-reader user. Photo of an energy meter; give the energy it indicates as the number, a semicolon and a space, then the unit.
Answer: 36681; kWh
